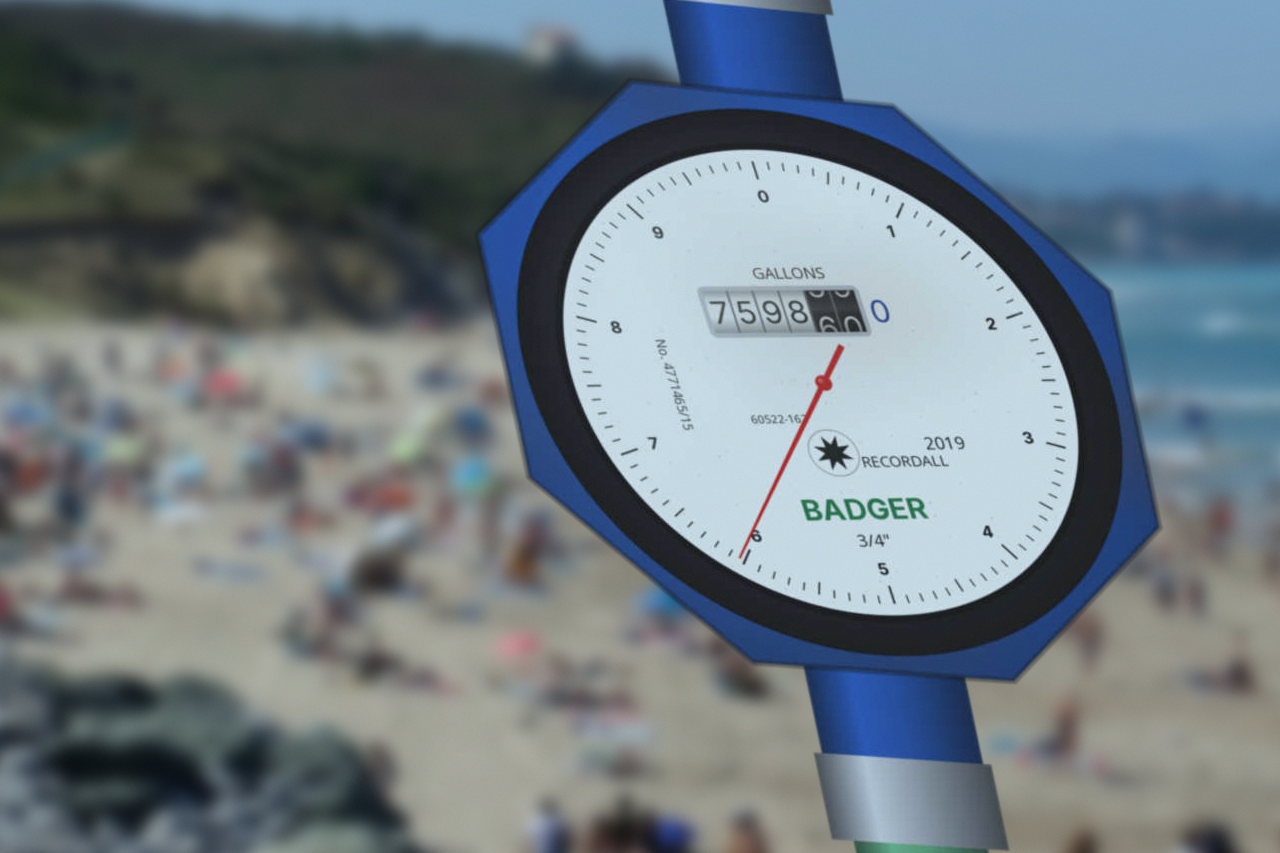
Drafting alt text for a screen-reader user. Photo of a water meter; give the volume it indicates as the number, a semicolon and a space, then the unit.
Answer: 7598596.0; gal
